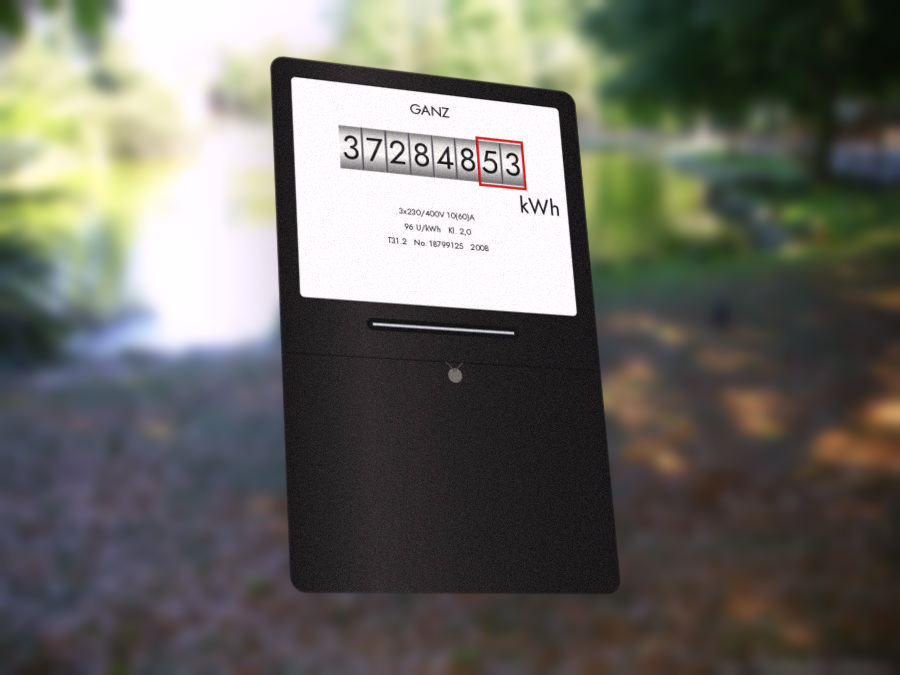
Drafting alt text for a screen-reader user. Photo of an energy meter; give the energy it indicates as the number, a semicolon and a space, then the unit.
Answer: 372848.53; kWh
